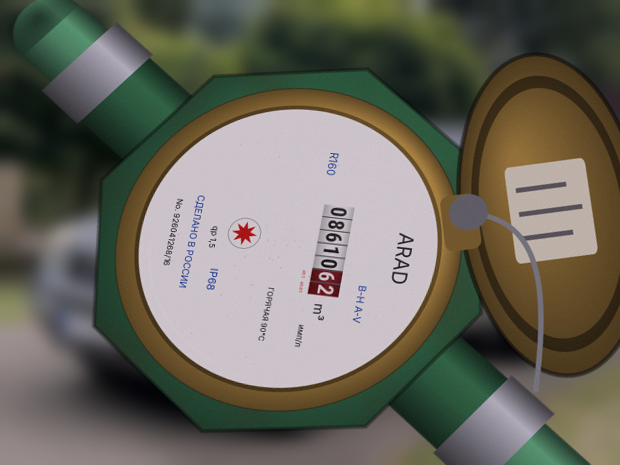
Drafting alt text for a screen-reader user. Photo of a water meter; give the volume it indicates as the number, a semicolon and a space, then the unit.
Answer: 8610.62; m³
